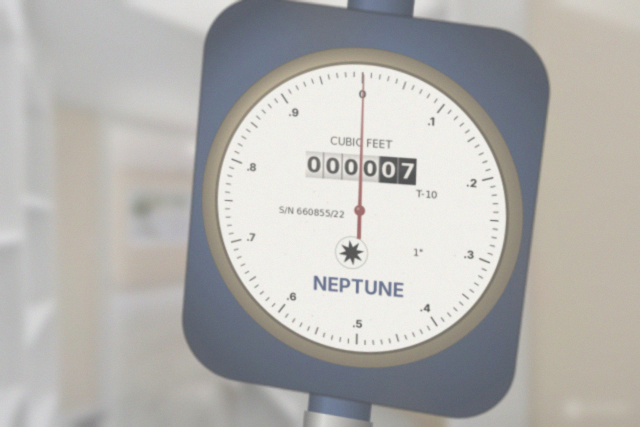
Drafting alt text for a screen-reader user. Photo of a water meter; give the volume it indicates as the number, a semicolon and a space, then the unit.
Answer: 7.00; ft³
